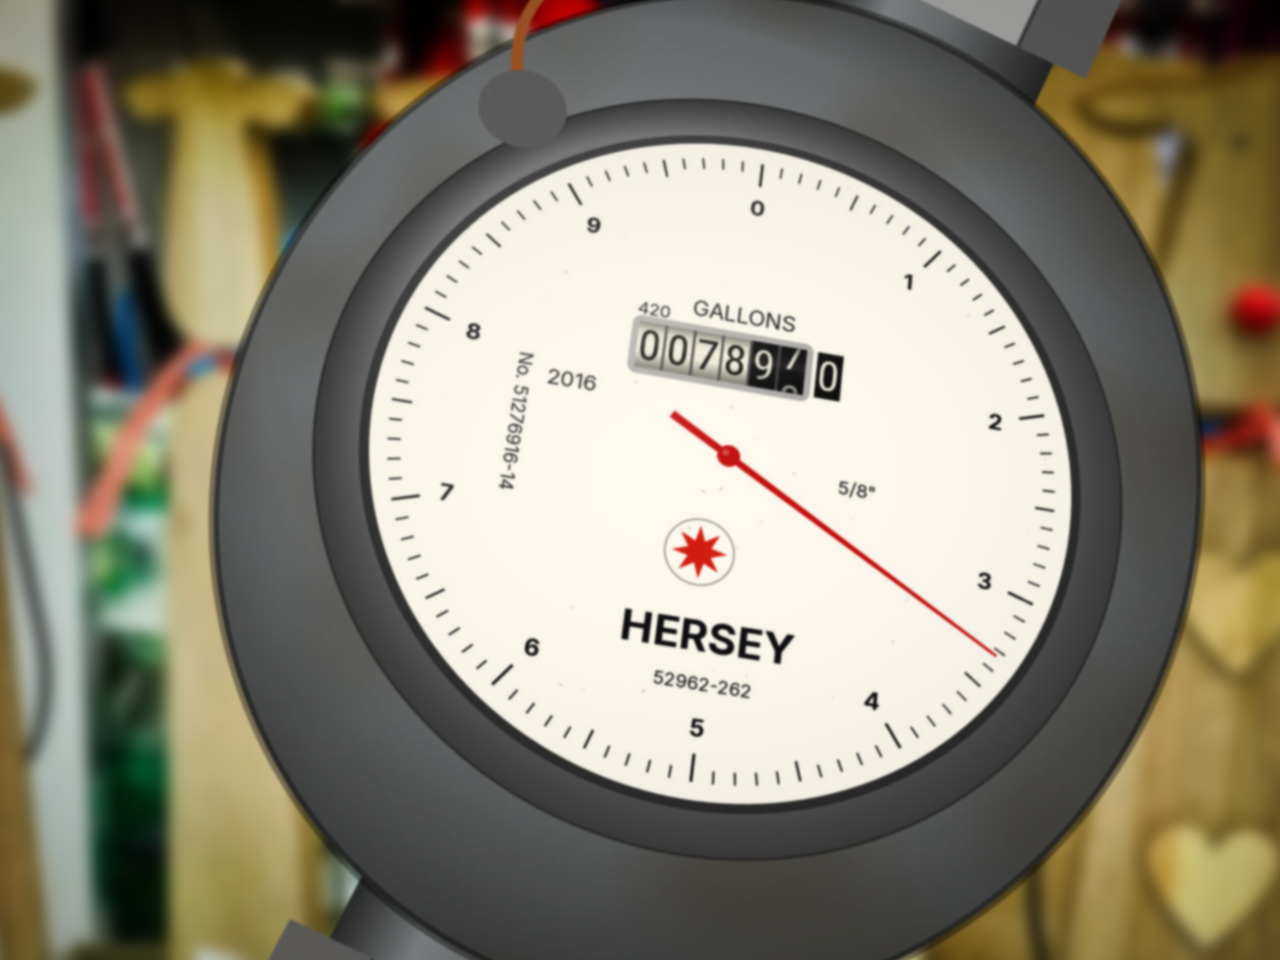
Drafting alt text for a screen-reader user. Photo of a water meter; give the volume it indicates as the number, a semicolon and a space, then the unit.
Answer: 78973.3; gal
